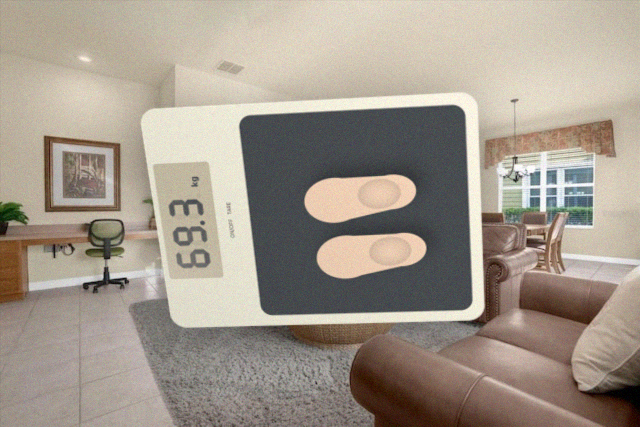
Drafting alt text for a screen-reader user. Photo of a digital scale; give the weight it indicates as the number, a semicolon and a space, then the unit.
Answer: 69.3; kg
